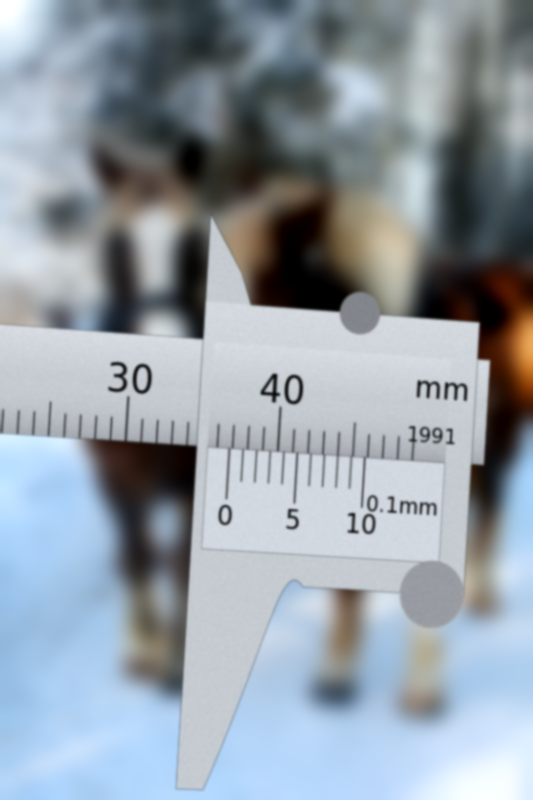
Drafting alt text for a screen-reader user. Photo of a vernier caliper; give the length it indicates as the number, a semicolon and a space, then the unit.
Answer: 36.8; mm
